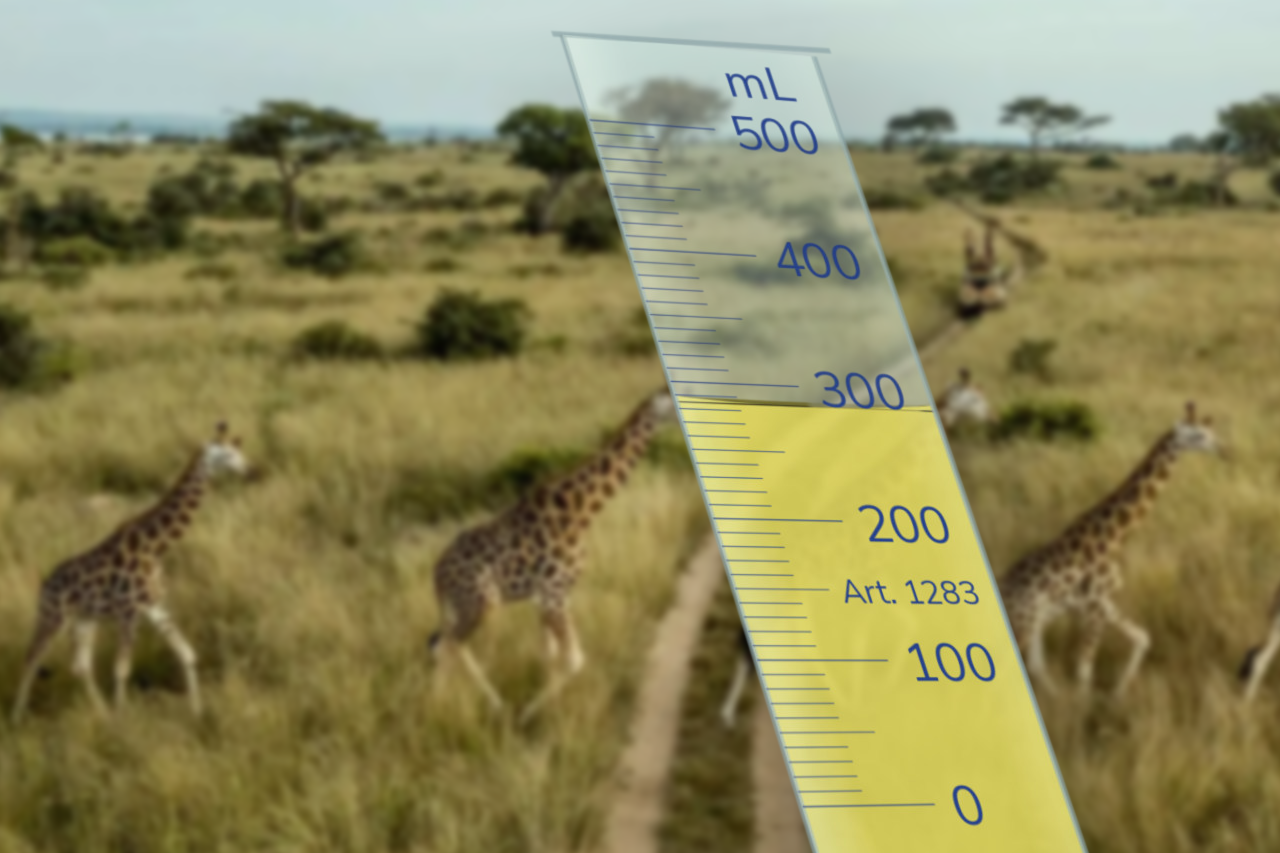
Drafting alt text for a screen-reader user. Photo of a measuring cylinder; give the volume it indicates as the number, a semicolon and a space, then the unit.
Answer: 285; mL
